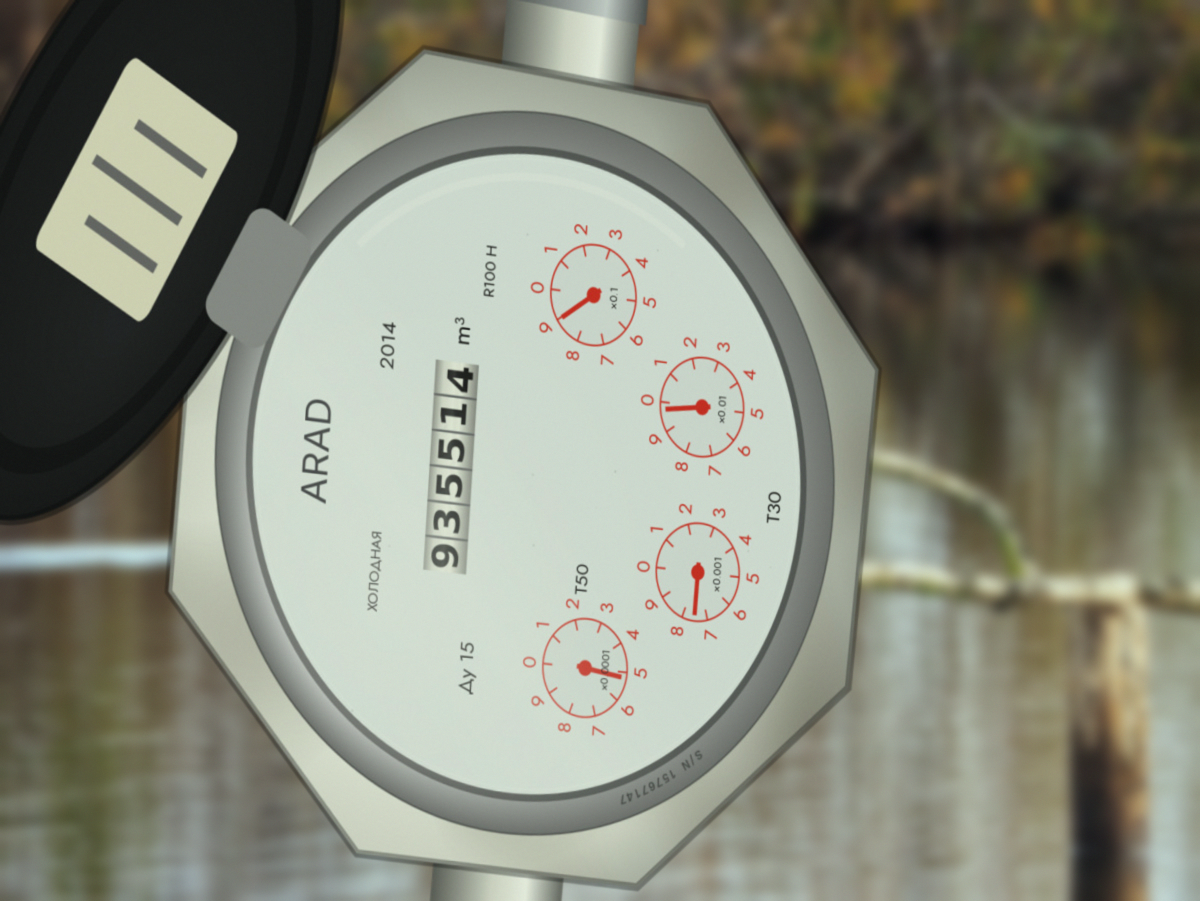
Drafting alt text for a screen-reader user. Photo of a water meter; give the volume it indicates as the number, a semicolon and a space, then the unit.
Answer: 935513.8975; m³
